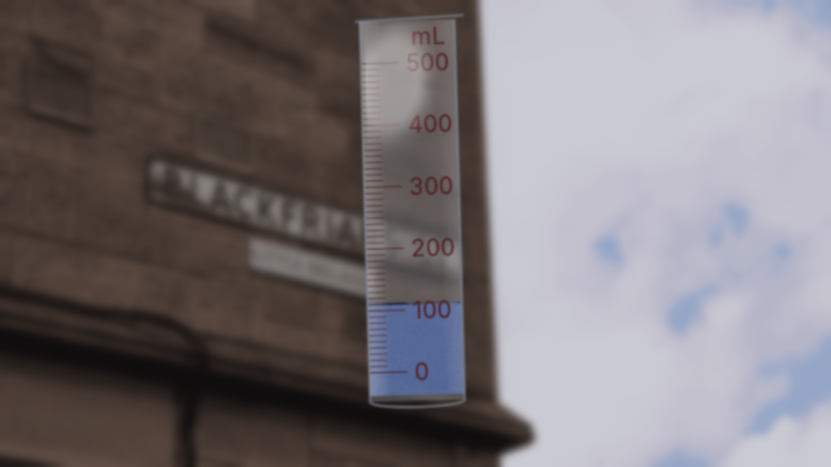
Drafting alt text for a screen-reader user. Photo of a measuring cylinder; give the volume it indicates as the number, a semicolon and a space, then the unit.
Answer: 110; mL
